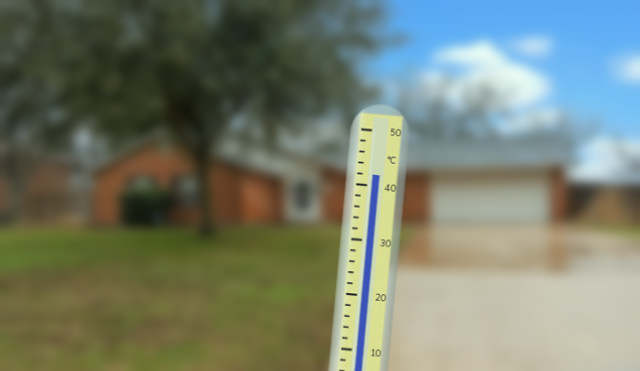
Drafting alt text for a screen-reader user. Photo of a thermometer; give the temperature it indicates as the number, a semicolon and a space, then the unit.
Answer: 42; °C
